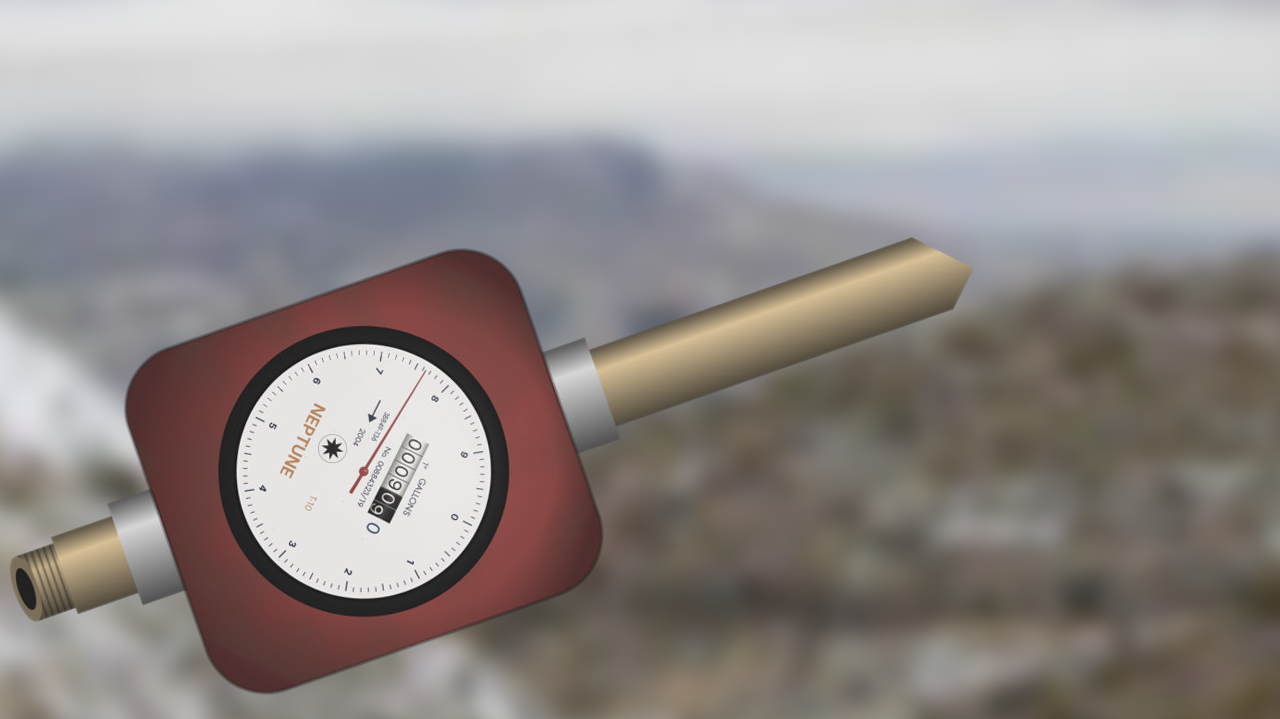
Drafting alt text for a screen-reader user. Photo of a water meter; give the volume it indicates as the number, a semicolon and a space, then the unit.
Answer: 9087.6; gal
